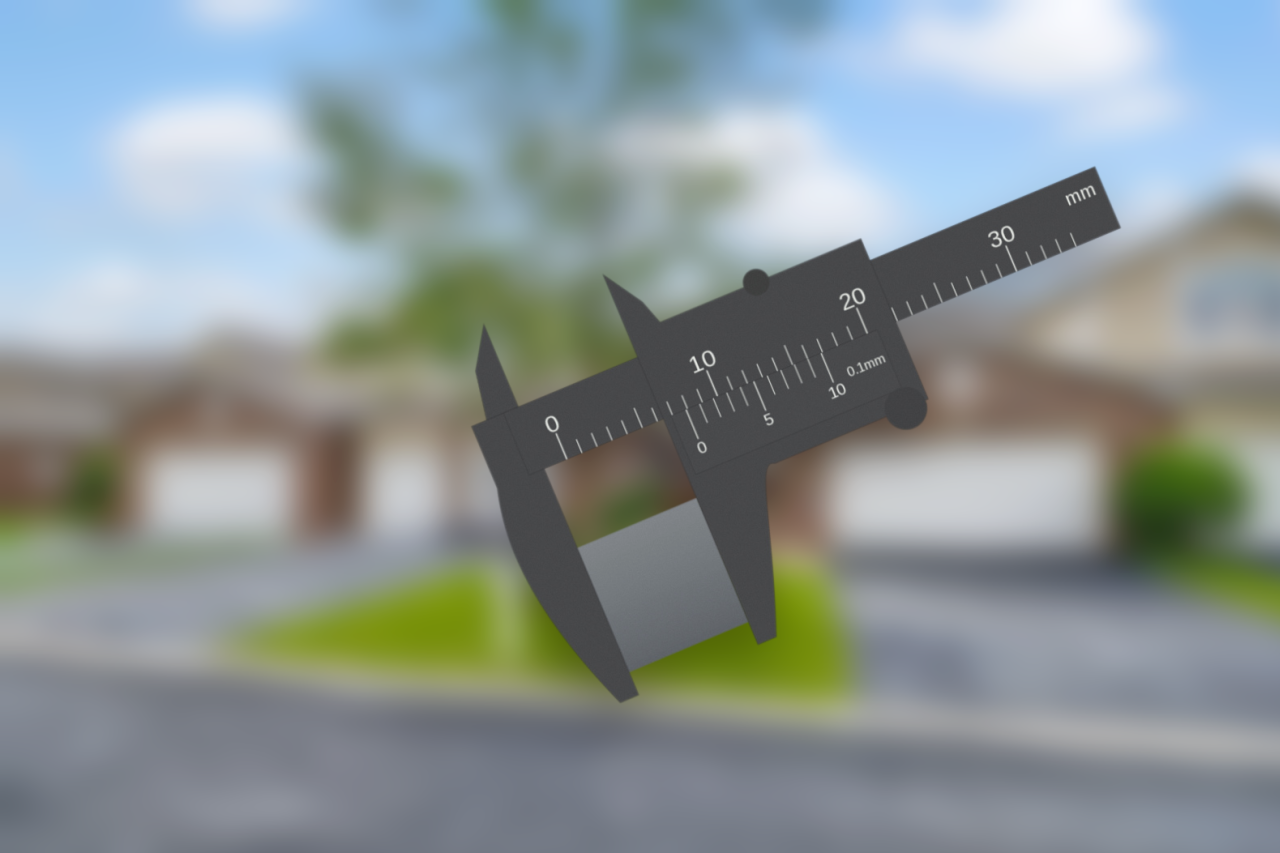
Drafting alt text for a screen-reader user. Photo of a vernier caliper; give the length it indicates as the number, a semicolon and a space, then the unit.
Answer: 7.9; mm
